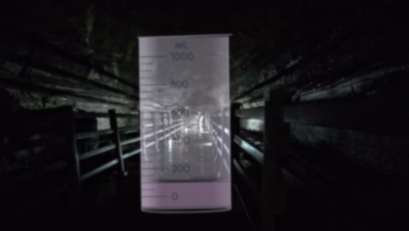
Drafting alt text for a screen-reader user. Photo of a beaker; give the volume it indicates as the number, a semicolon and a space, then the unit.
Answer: 100; mL
